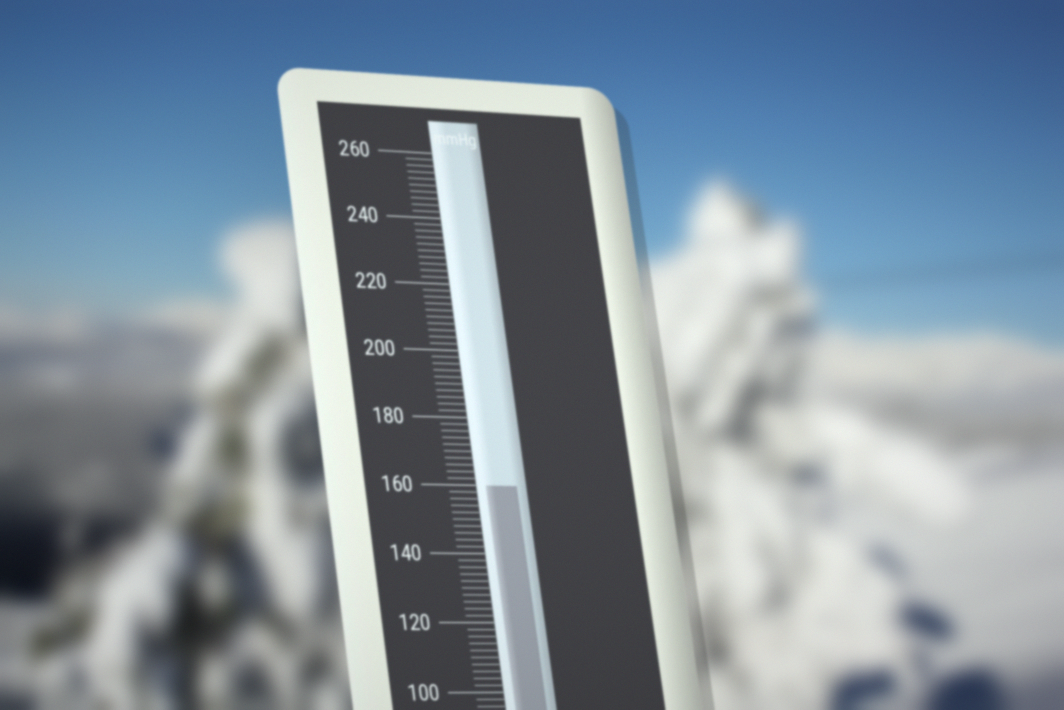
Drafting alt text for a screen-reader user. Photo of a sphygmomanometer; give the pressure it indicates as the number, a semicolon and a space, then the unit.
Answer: 160; mmHg
